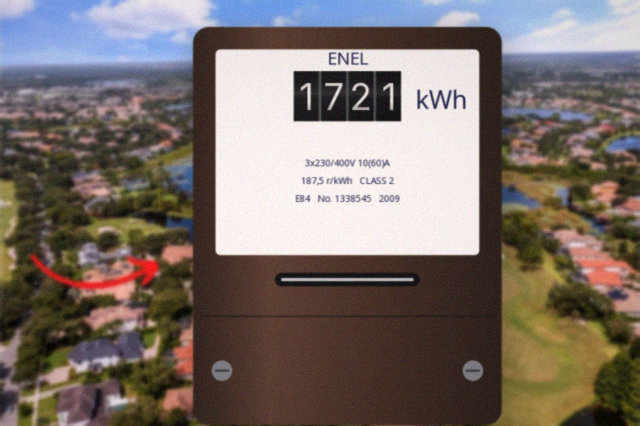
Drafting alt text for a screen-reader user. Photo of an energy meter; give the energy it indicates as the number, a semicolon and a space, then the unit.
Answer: 1721; kWh
